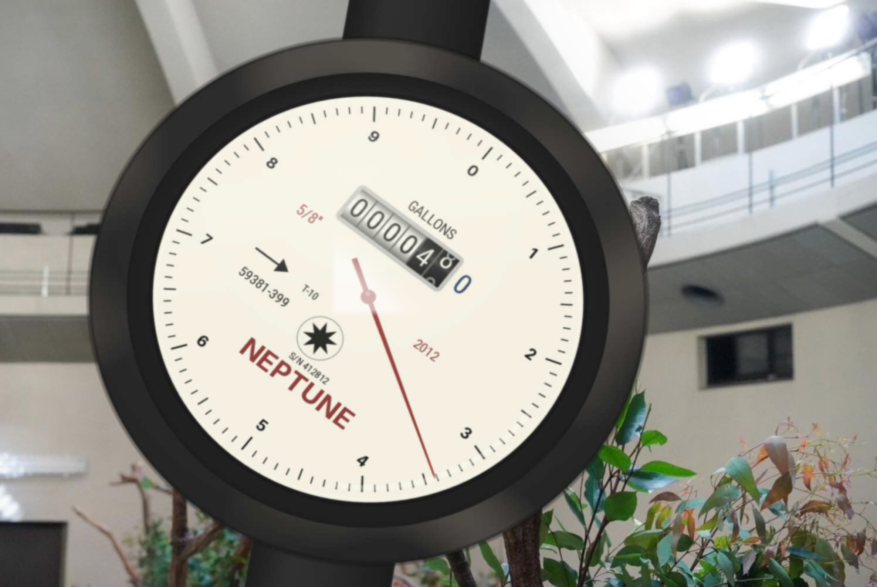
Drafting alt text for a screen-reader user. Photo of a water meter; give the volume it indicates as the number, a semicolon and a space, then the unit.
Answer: 483.4; gal
